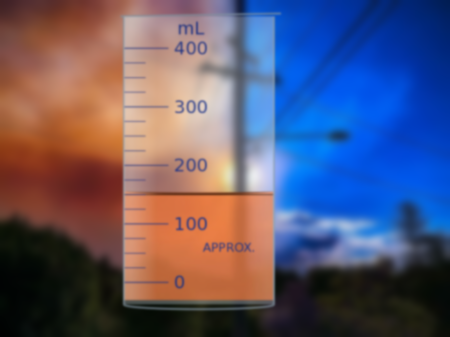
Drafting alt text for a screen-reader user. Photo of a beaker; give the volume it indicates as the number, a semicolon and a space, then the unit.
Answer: 150; mL
